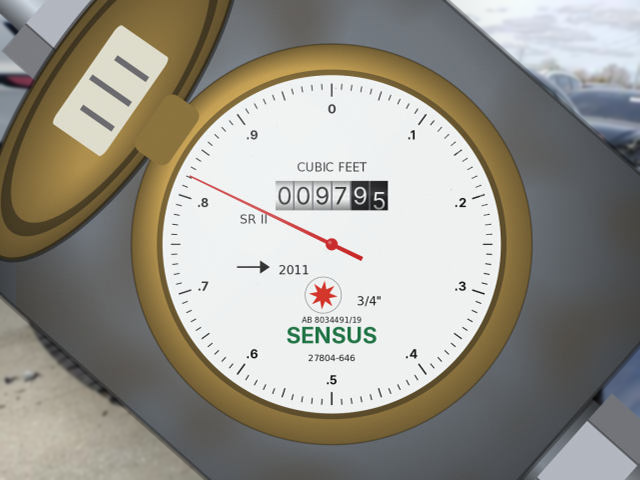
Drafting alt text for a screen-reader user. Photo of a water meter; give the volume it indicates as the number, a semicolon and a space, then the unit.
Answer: 9794.82; ft³
